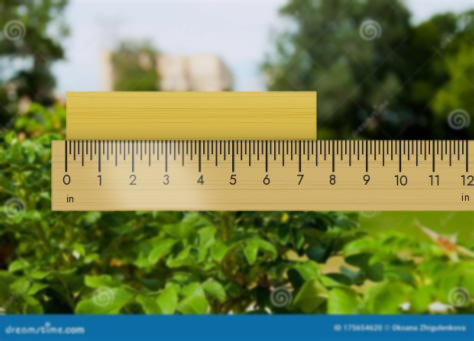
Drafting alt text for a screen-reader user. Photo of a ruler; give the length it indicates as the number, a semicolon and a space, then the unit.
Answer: 7.5; in
